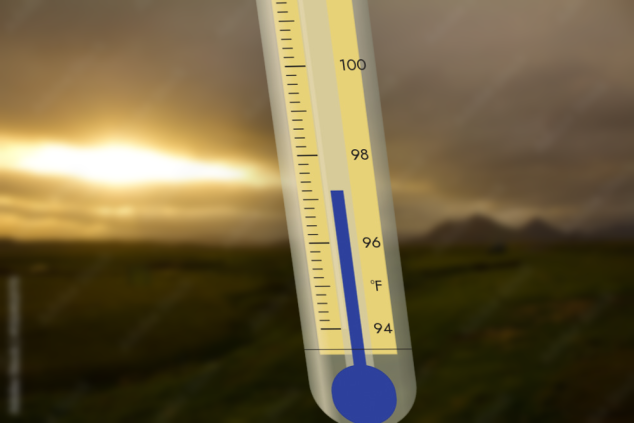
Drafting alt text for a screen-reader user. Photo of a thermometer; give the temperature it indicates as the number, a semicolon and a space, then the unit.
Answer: 97.2; °F
